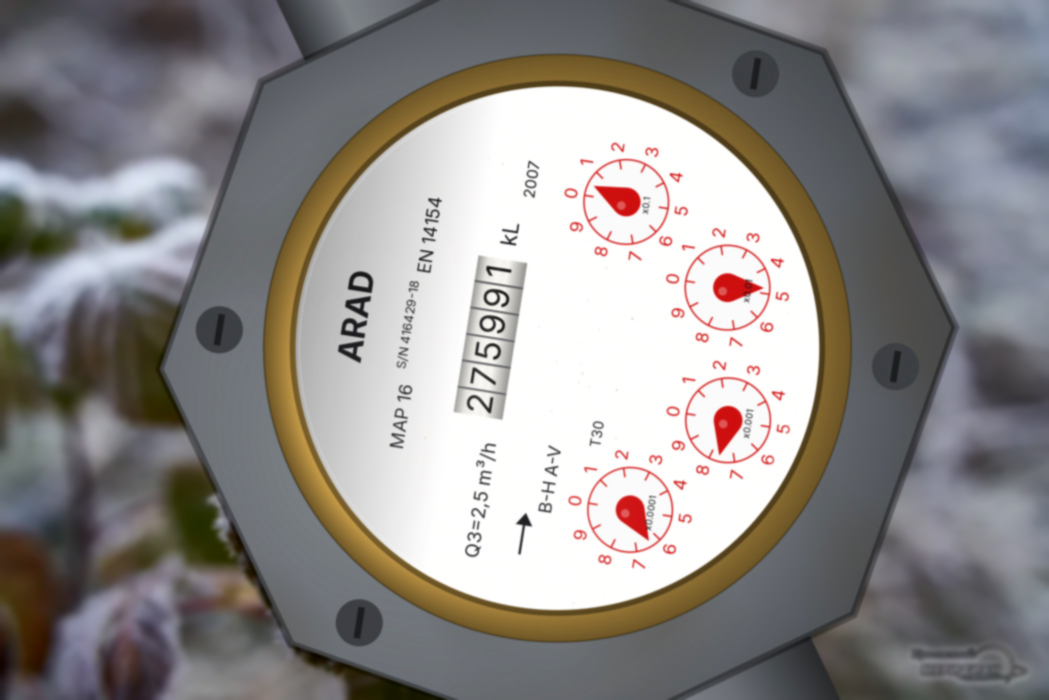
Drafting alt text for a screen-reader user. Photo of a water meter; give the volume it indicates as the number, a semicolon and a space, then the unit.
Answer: 275991.0476; kL
